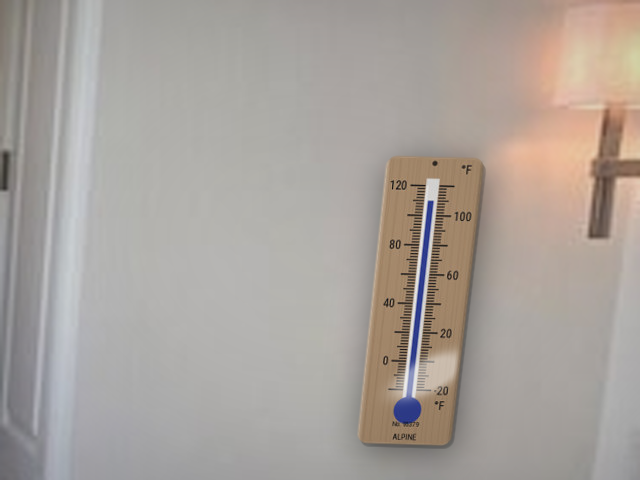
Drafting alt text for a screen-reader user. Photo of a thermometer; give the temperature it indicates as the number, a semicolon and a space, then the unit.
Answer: 110; °F
